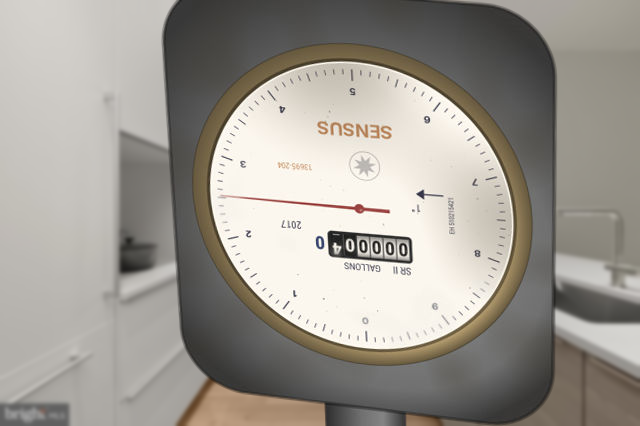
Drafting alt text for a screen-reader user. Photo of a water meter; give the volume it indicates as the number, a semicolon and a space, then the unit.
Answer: 42.5; gal
